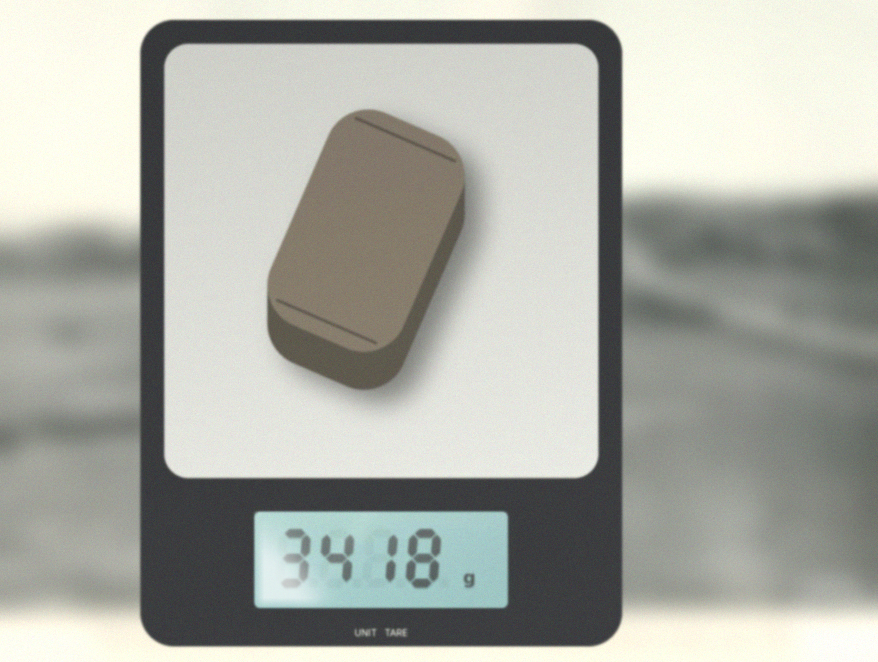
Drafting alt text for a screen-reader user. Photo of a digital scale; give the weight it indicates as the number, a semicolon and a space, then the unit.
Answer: 3418; g
